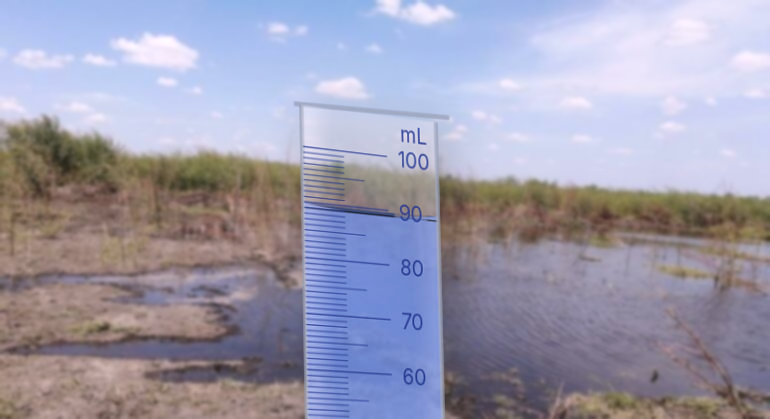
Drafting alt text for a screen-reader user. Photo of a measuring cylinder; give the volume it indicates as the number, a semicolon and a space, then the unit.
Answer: 89; mL
